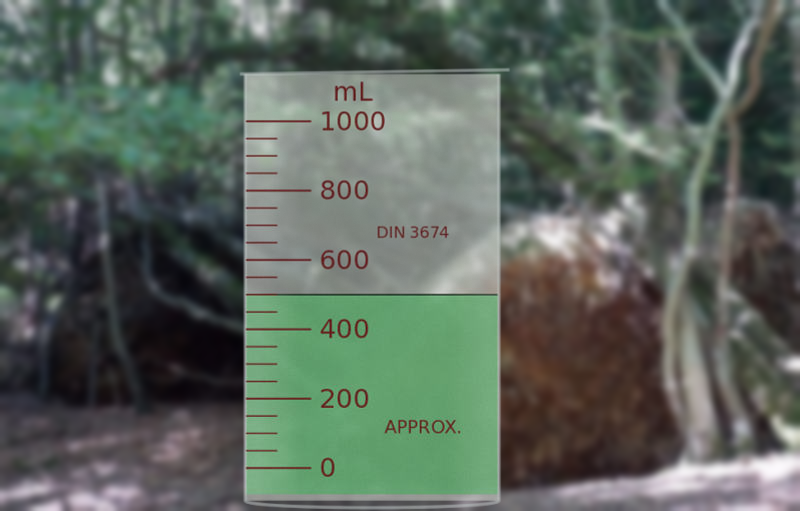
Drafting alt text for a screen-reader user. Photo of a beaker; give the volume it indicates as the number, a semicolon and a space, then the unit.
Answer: 500; mL
